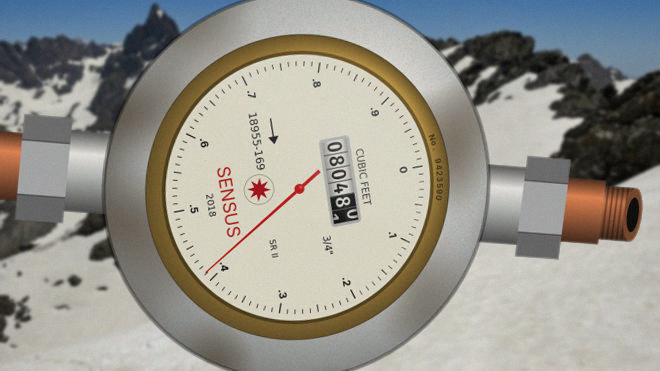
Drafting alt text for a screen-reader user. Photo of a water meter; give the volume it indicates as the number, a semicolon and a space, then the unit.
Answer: 80480.41; ft³
